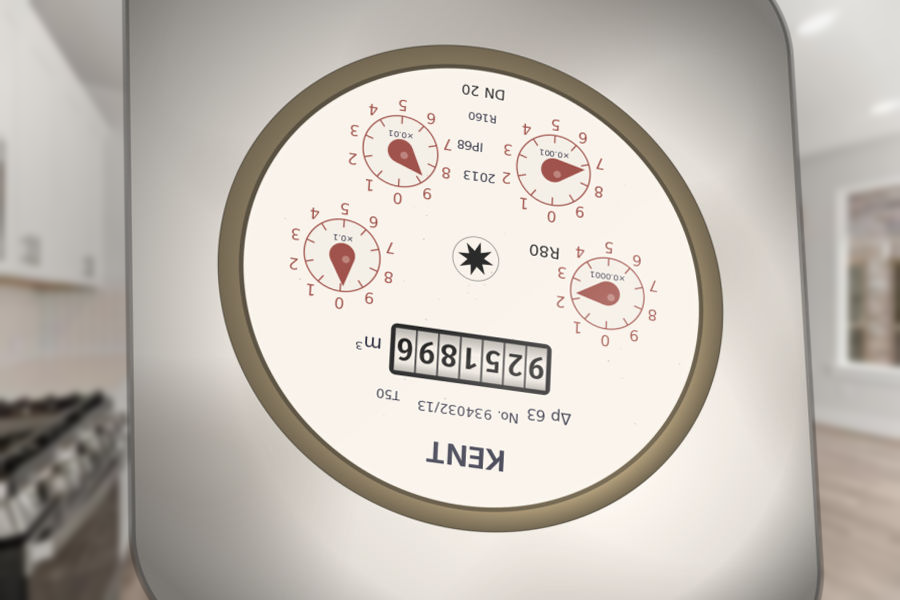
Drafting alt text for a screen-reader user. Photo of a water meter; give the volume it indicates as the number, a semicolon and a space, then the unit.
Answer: 9251895.9872; m³
